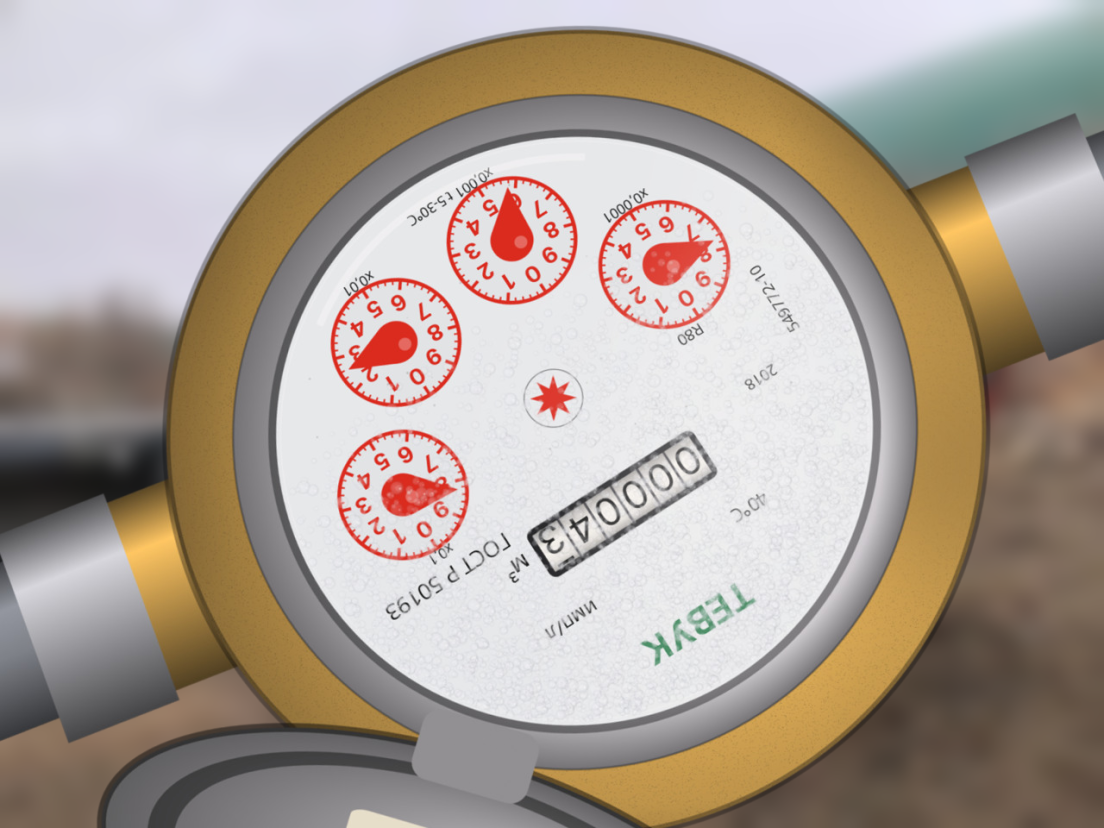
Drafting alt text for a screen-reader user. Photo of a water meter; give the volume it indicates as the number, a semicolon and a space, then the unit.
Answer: 42.8257; m³
